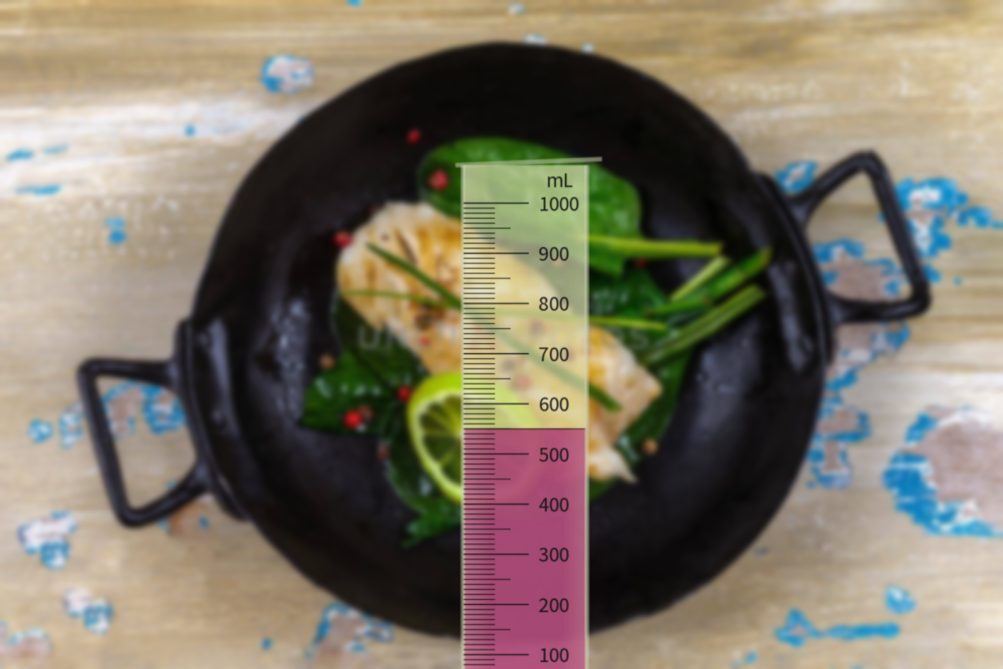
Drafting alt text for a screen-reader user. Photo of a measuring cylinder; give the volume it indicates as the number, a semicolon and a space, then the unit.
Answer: 550; mL
